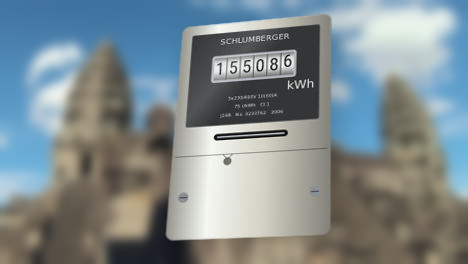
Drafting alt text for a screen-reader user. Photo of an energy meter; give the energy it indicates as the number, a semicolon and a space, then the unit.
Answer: 155086; kWh
